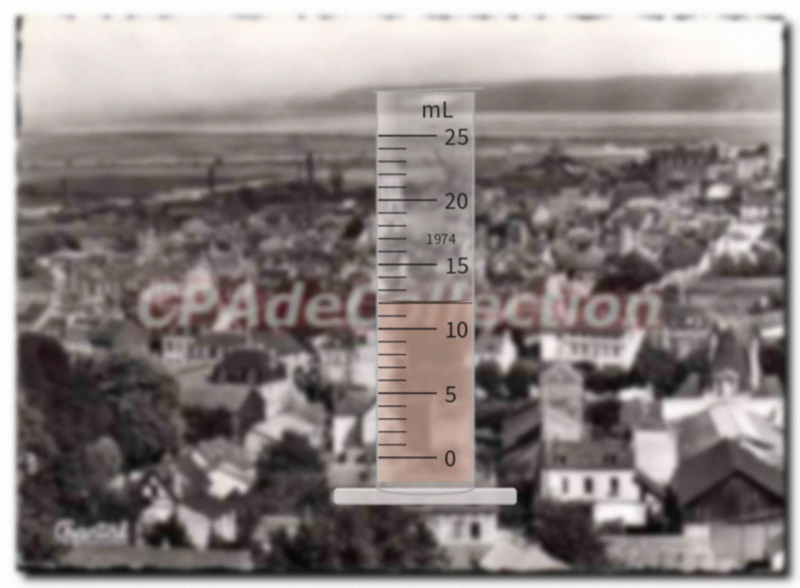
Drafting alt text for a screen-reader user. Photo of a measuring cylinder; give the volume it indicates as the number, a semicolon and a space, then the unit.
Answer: 12; mL
